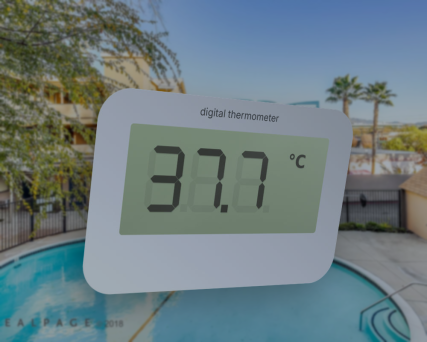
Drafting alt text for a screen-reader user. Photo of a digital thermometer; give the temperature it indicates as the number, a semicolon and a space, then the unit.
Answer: 37.7; °C
